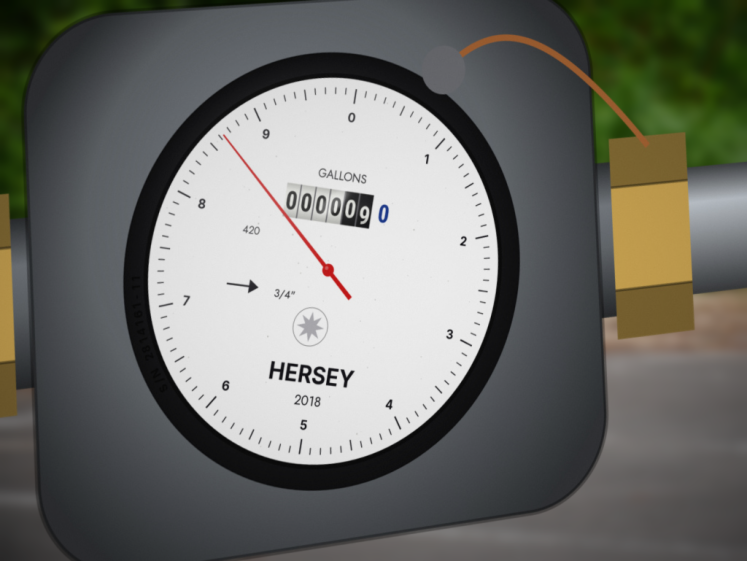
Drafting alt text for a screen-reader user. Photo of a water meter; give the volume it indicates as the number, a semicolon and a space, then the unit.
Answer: 88.6; gal
